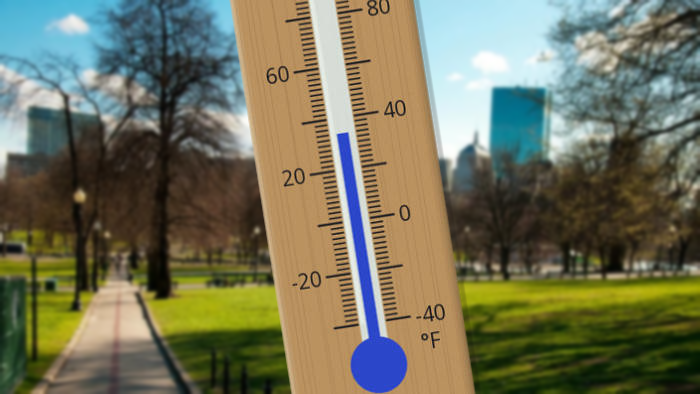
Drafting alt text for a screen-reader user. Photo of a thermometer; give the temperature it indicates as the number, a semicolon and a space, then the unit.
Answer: 34; °F
